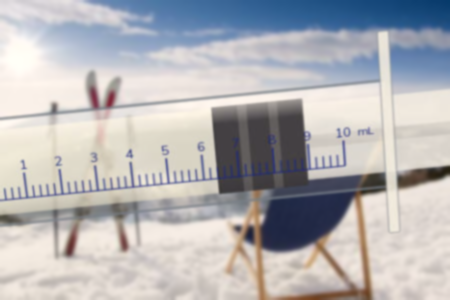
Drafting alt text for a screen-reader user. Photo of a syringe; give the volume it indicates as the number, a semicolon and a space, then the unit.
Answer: 6.4; mL
